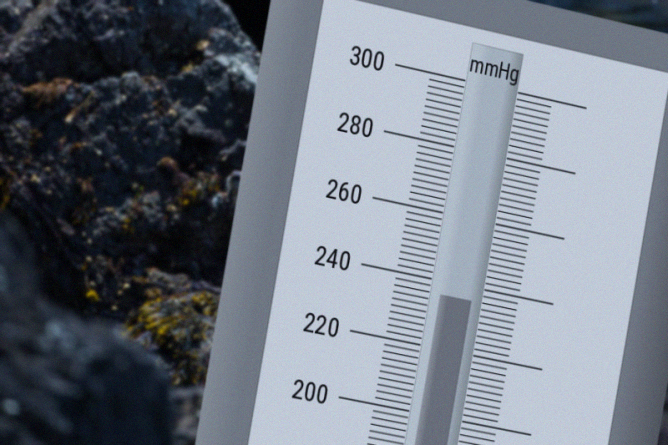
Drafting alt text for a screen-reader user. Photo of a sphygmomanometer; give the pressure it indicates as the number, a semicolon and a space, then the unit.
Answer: 236; mmHg
